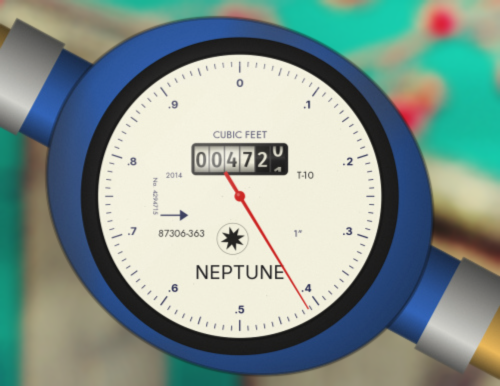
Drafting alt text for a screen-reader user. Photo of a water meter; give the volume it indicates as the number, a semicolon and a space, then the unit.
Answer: 4720.41; ft³
